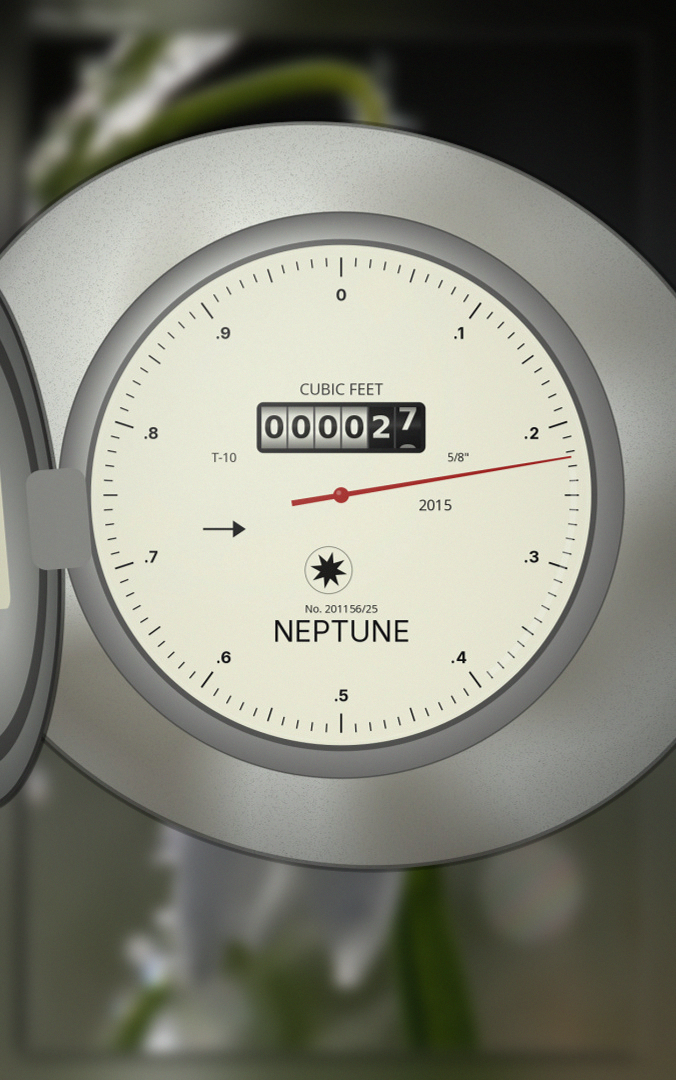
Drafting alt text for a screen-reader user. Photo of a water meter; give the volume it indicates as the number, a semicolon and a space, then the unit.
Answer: 27.22; ft³
